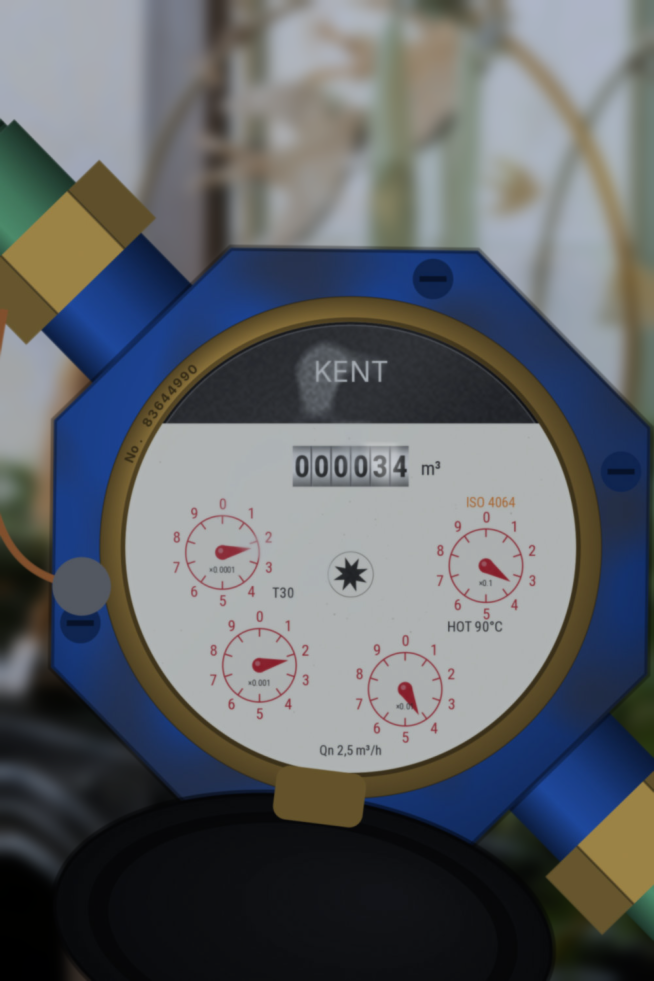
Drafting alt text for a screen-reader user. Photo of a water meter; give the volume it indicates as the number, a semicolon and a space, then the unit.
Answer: 34.3422; m³
